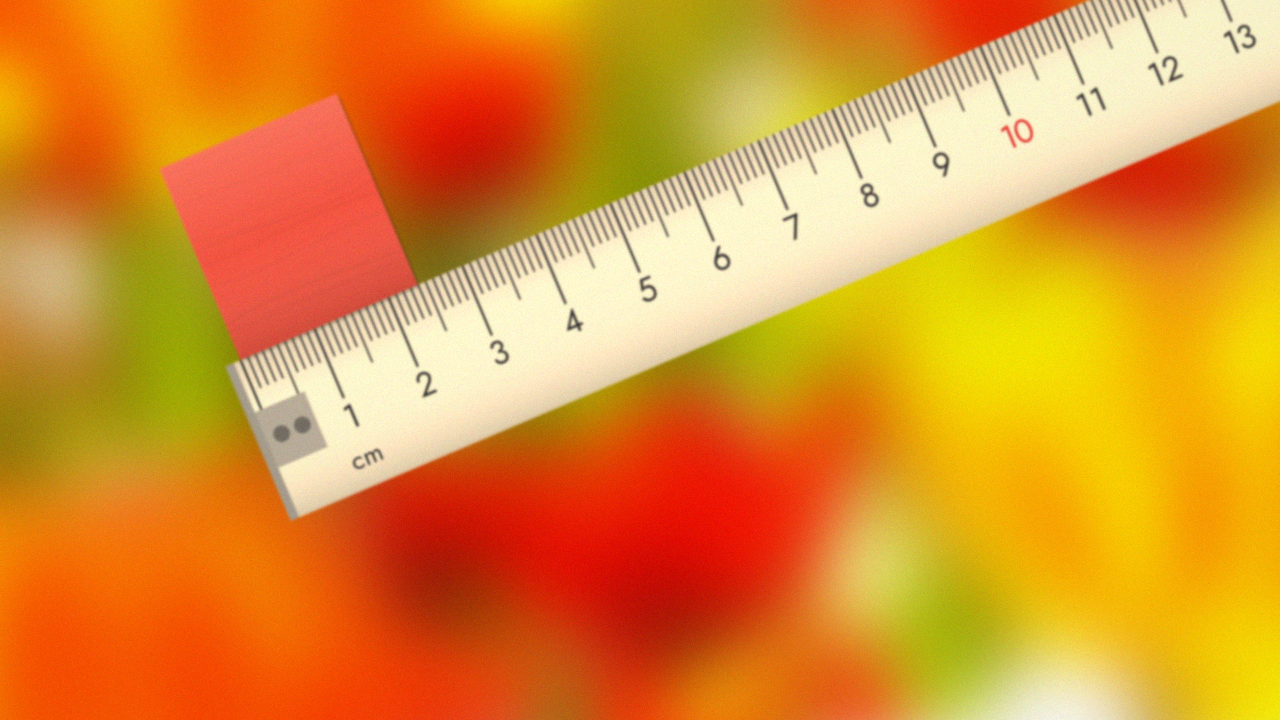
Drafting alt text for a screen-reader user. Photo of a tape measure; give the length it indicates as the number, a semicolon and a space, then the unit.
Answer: 2.4; cm
